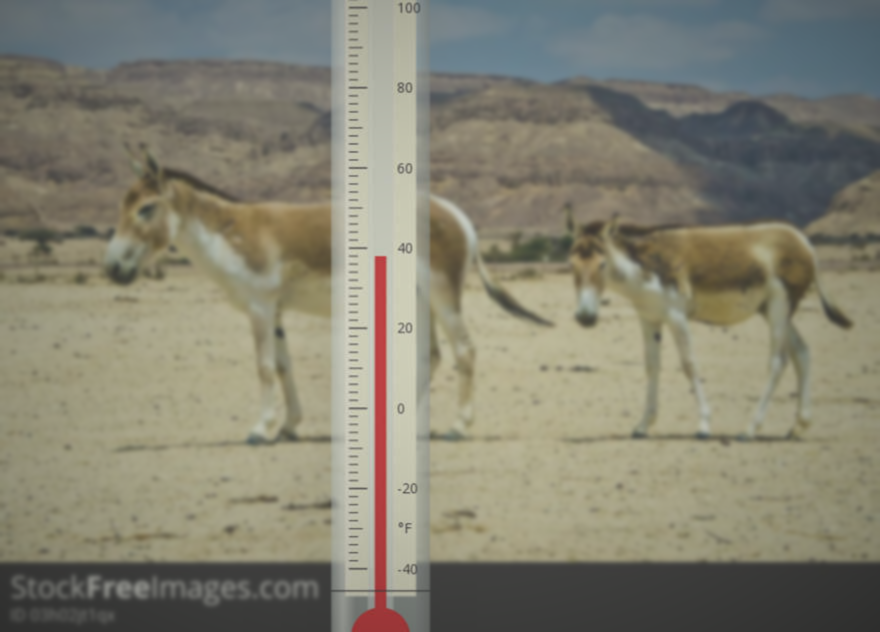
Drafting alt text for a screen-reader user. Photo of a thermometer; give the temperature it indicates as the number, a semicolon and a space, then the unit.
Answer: 38; °F
